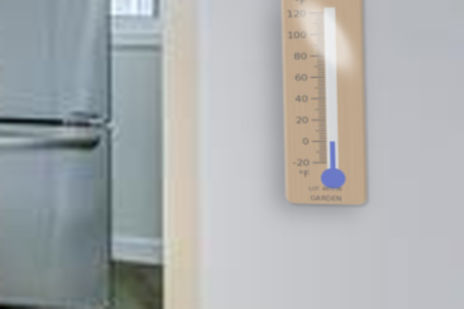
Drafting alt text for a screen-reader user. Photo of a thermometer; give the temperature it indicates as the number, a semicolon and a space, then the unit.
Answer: 0; °F
